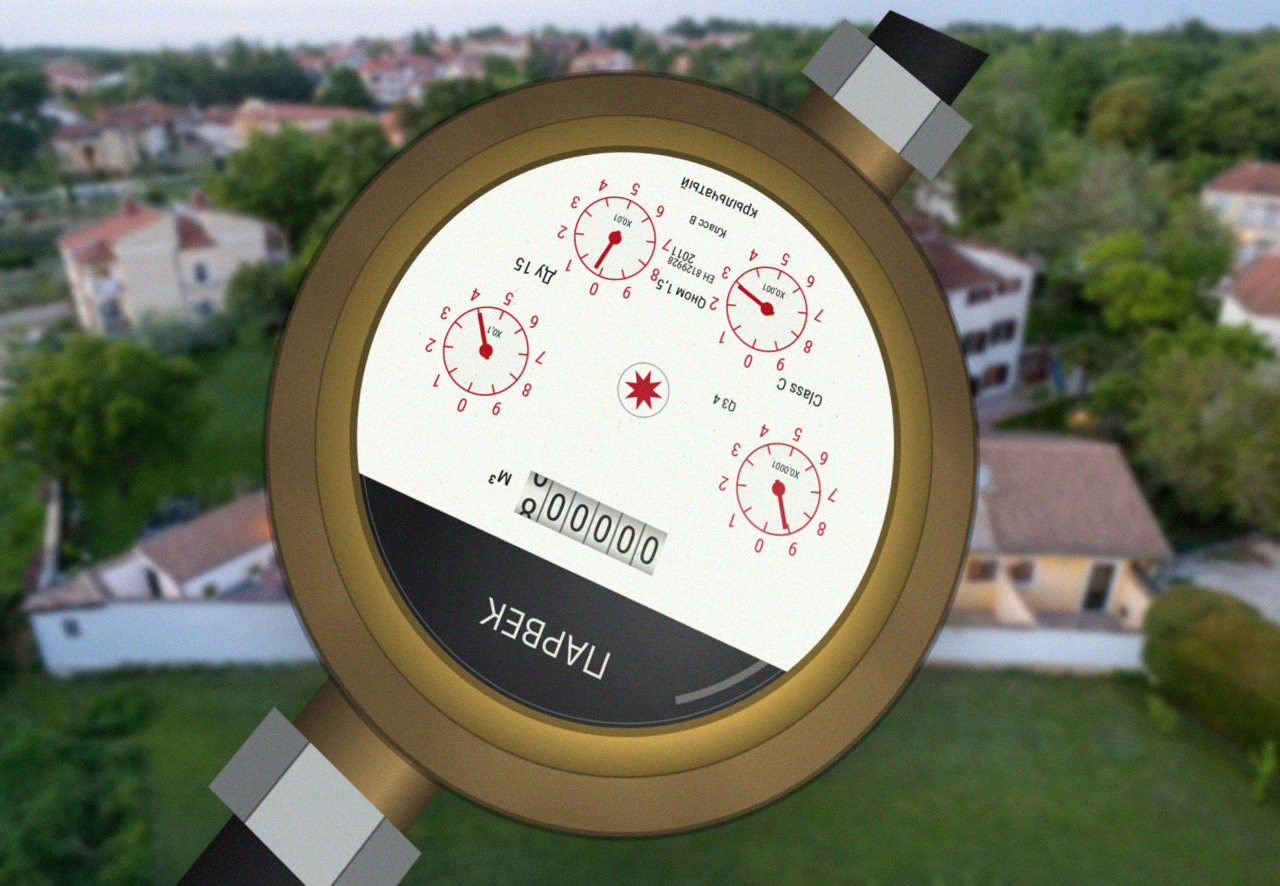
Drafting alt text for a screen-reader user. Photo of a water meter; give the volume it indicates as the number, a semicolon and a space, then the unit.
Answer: 8.4029; m³
